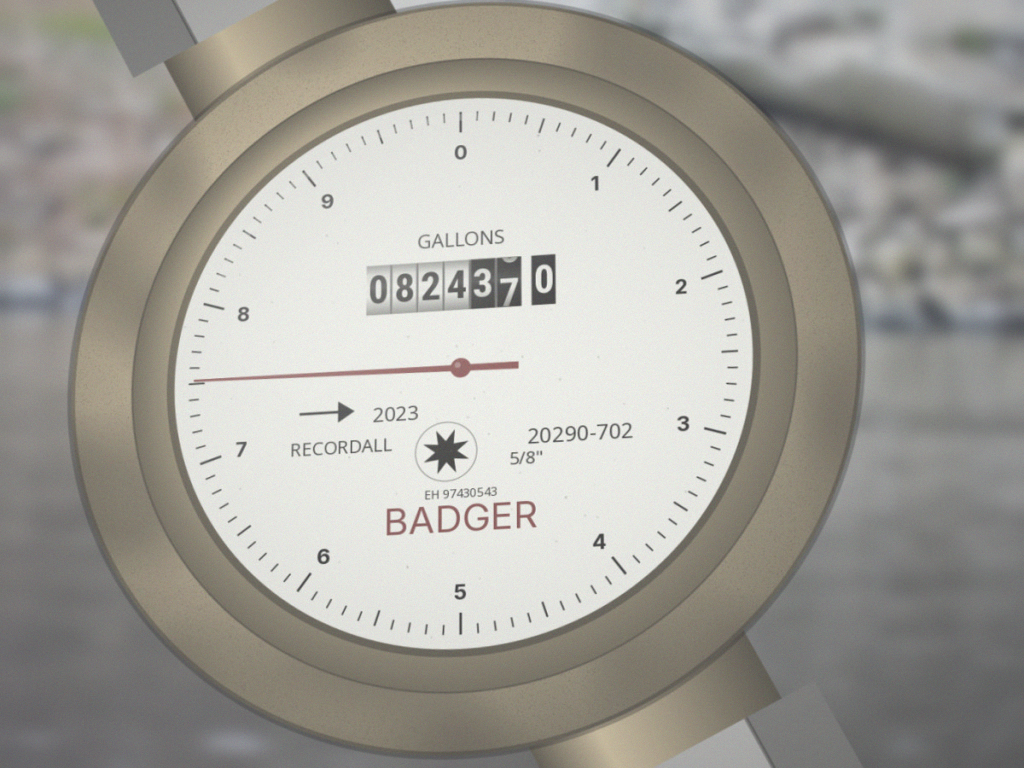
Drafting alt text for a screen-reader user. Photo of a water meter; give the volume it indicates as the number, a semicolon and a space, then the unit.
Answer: 824367.5; gal
